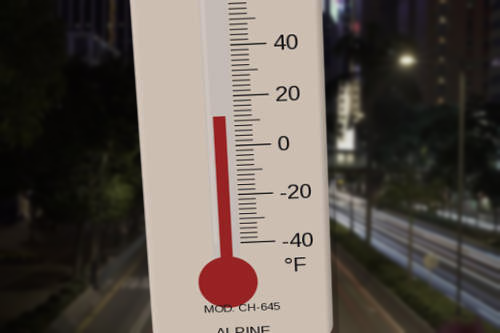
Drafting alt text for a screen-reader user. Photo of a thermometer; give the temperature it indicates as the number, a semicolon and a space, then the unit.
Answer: 12; °F
